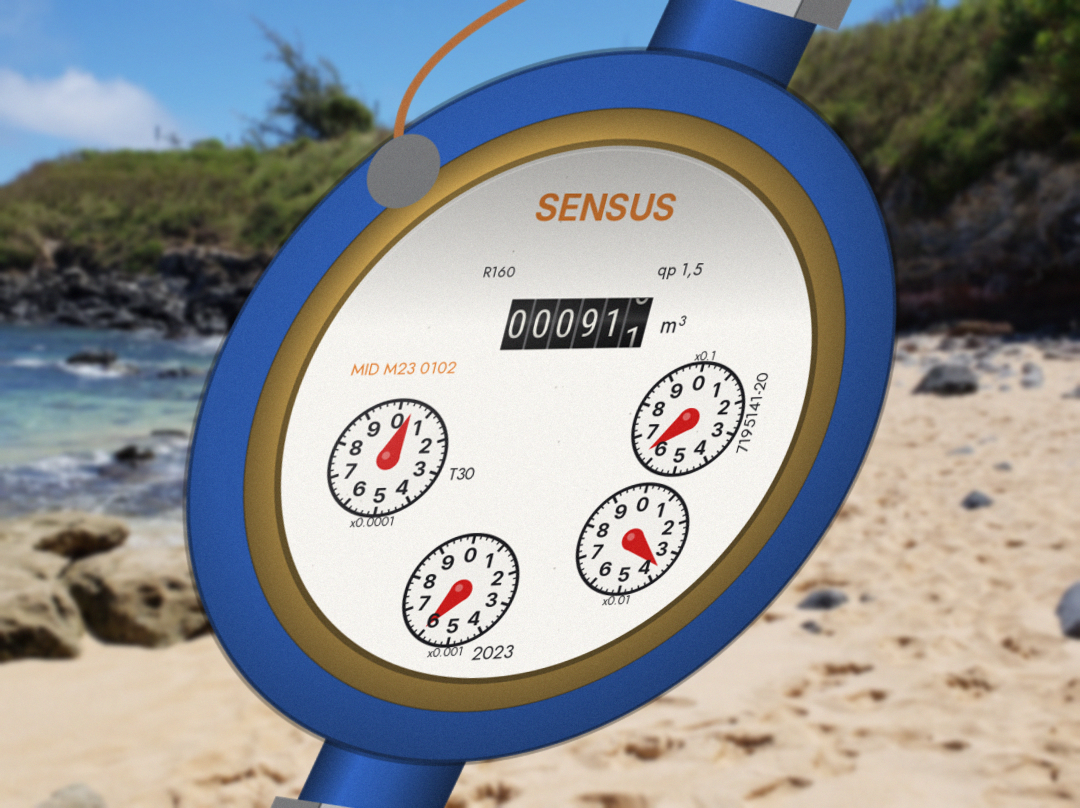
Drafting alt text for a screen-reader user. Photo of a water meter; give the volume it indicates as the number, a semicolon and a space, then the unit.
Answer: 910.6360; m³
